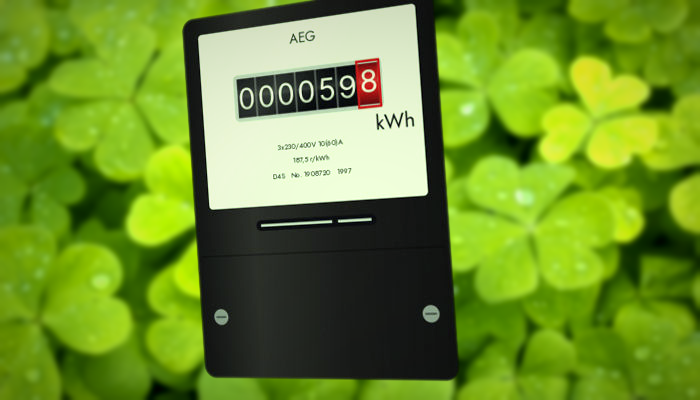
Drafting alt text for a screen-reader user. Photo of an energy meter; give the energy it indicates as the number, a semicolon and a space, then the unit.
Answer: 59.8; kWh
